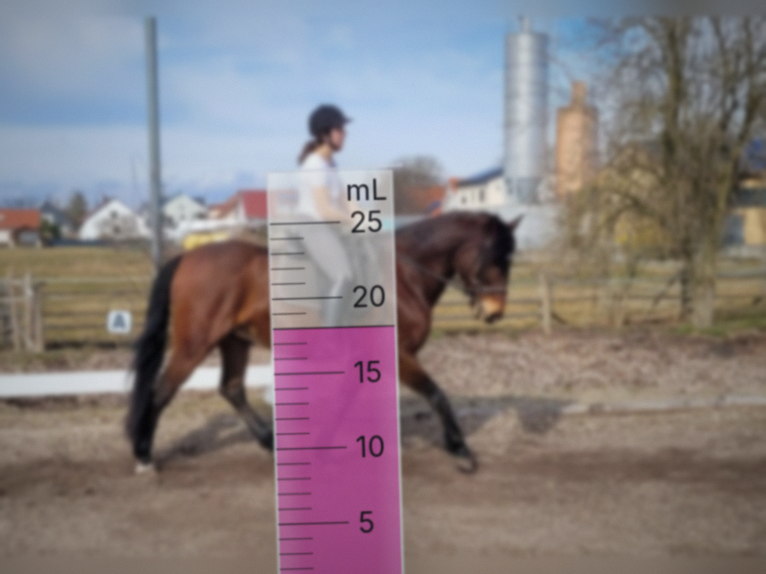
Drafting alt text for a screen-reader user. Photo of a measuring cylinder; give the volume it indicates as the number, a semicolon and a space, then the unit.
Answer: 18; mL
